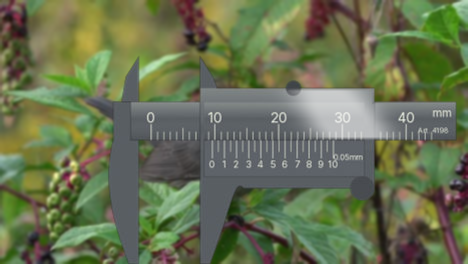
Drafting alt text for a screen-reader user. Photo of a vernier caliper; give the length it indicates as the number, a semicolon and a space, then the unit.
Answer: 9.6; mm
